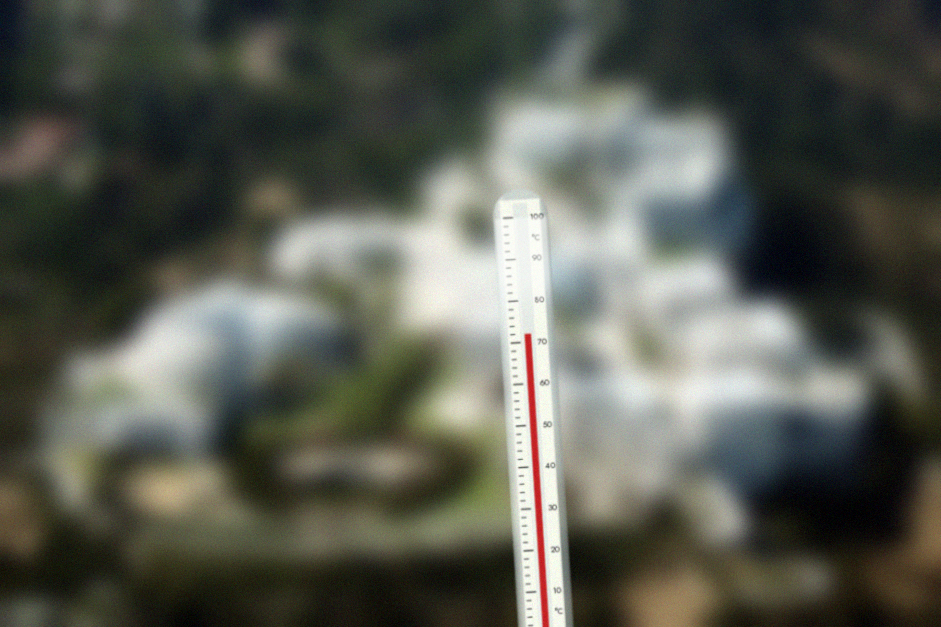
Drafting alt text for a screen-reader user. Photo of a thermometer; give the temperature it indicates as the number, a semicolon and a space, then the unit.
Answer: 72; °C
